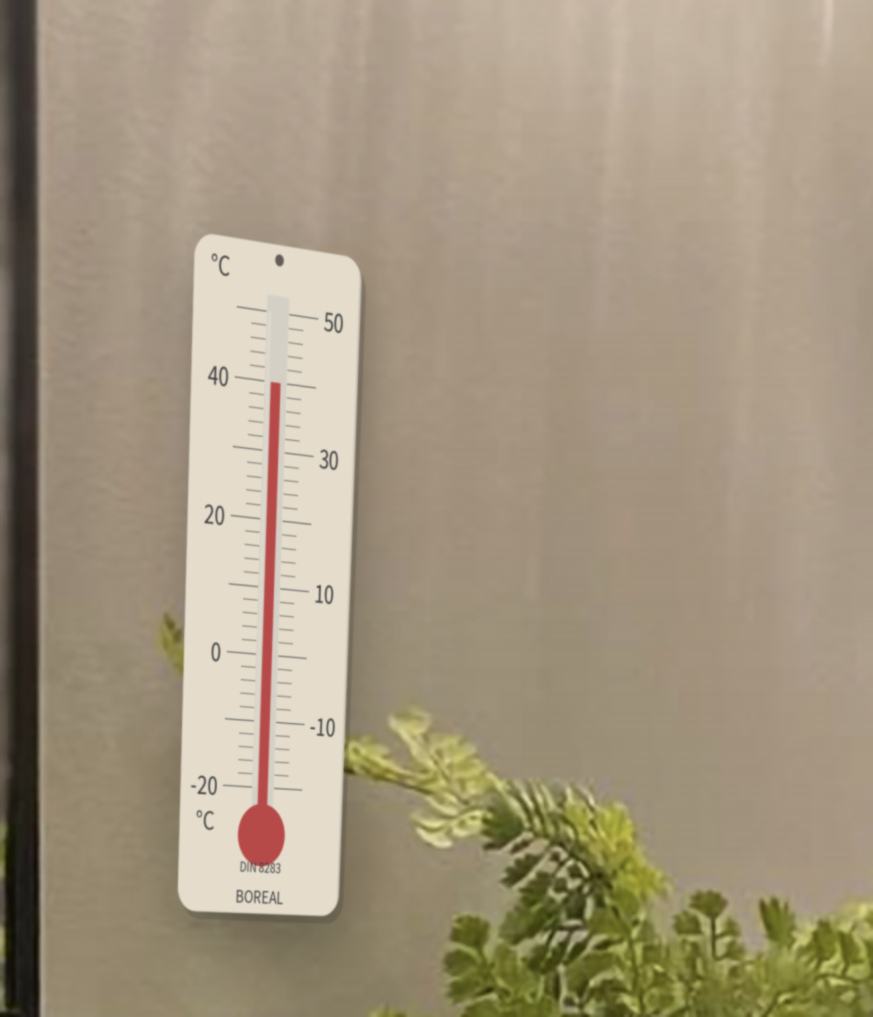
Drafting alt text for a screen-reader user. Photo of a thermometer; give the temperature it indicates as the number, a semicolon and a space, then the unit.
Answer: 40; °C
